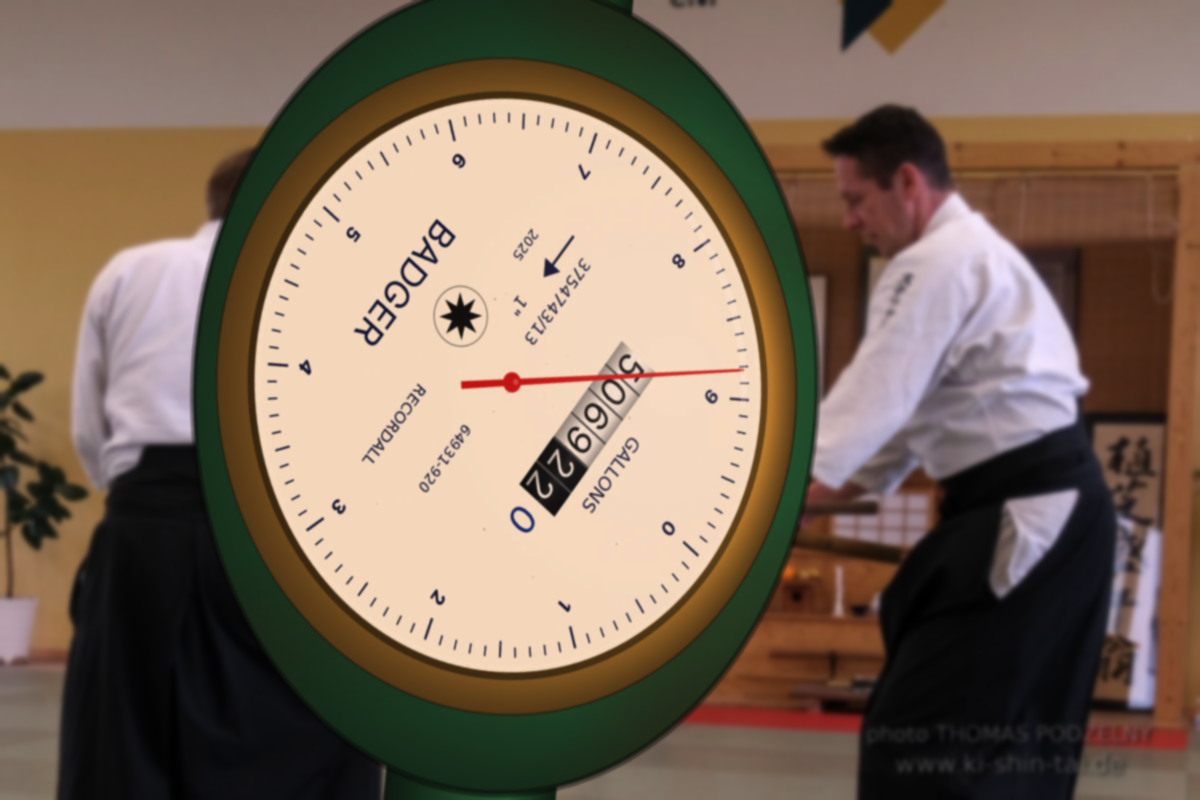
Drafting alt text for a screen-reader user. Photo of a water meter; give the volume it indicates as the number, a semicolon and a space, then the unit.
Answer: 5069218.8; gal
